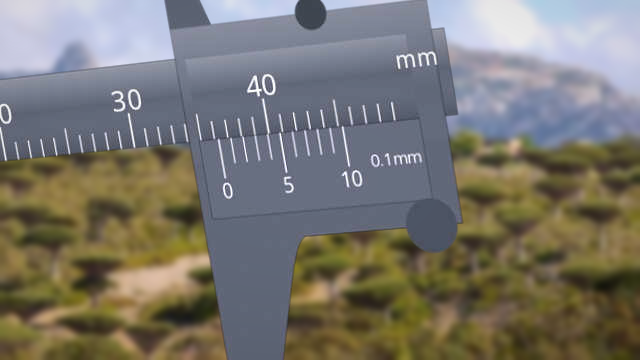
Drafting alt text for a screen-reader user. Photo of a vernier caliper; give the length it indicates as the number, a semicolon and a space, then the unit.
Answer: 36.3; mm
